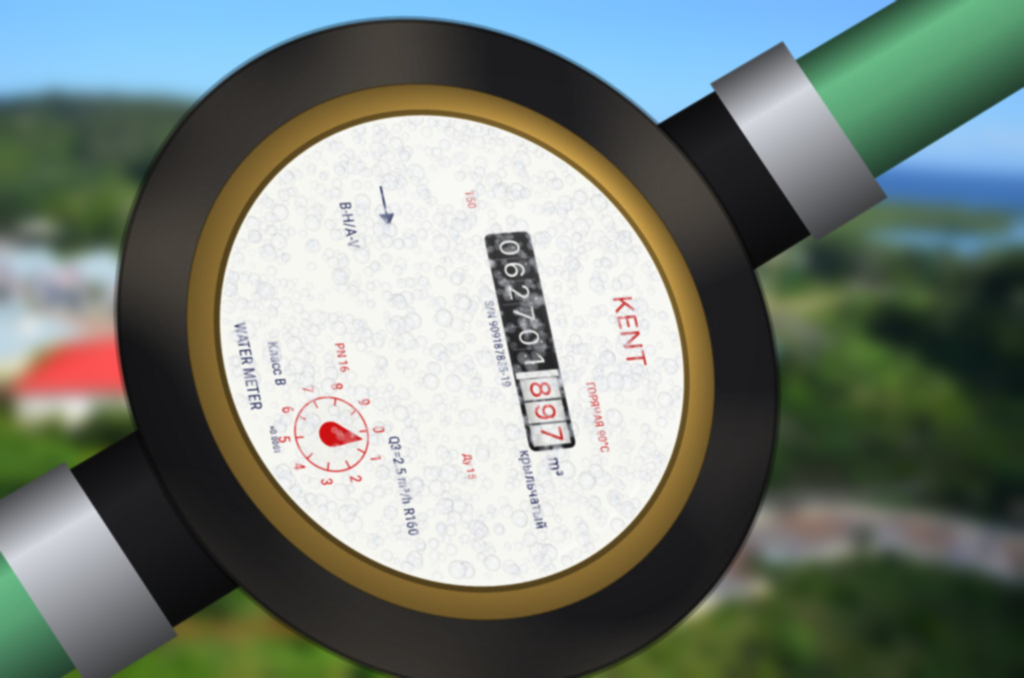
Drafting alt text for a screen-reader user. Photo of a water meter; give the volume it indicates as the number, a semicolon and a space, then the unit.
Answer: 62701.8970; m³
